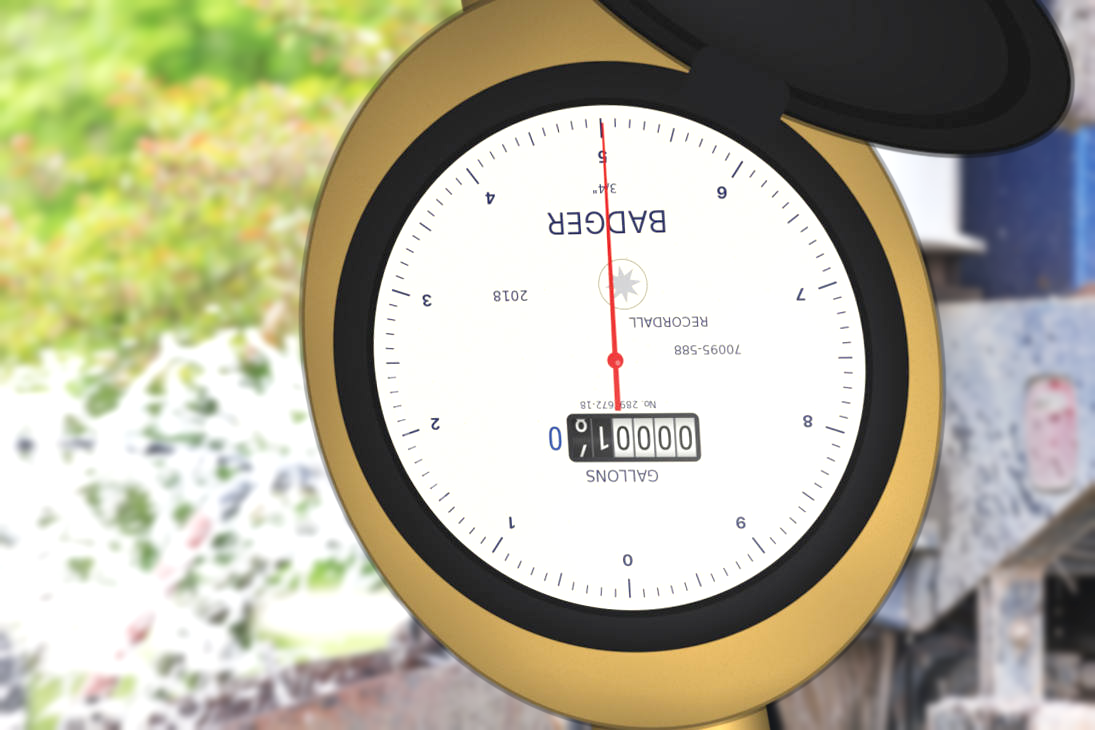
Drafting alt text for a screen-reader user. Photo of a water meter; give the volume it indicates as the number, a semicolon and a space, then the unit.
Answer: 175.0; gal
